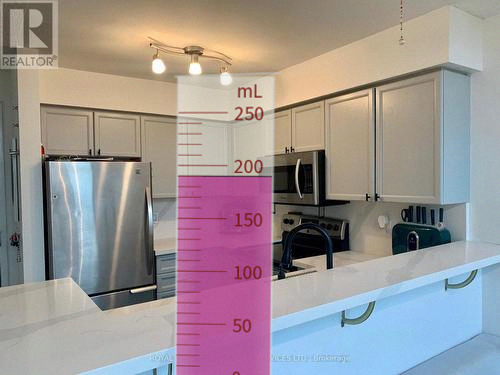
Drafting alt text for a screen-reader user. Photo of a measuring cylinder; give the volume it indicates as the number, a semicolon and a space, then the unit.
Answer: 190; mL
